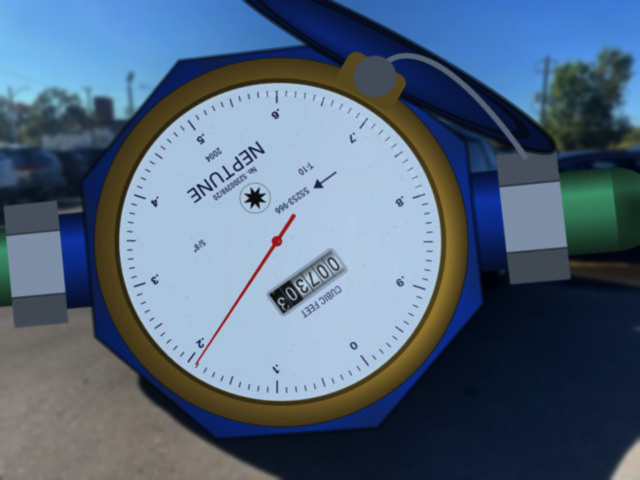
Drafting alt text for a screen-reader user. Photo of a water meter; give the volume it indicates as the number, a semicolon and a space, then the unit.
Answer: 7303.19; ft³
